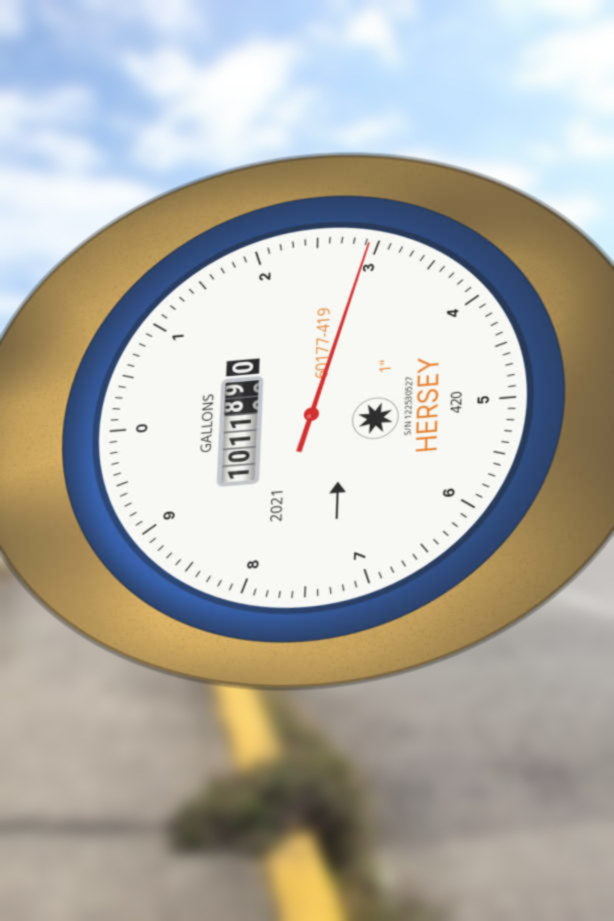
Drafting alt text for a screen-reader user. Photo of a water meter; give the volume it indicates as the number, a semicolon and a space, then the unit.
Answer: 1011892.9; gal
